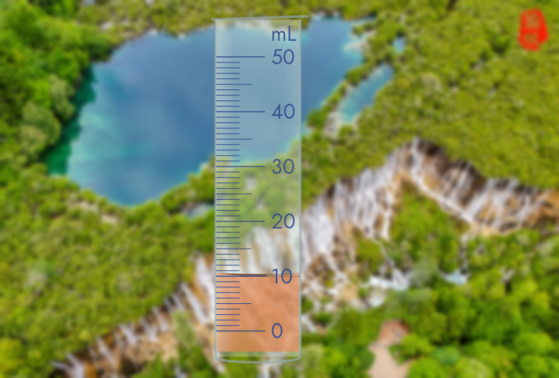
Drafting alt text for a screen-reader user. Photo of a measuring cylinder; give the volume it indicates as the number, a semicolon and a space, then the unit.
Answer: 10; mL
